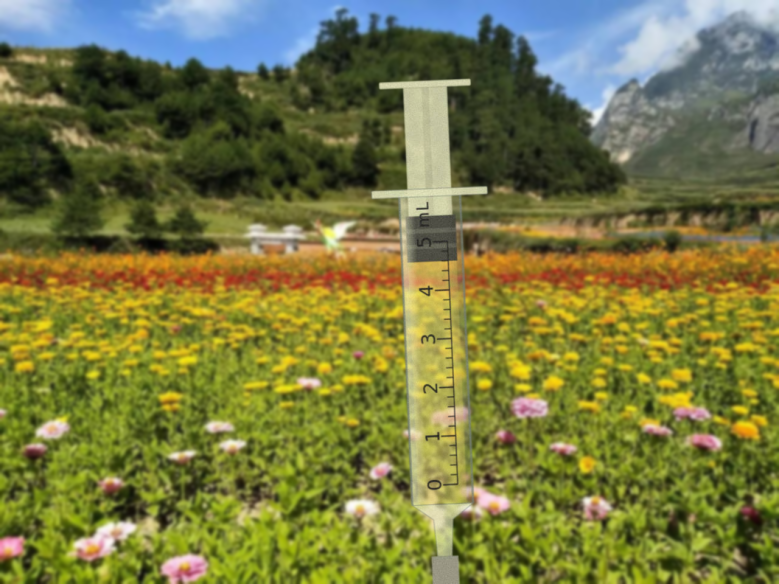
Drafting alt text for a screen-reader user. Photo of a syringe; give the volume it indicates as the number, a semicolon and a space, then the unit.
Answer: 4.6; mL
